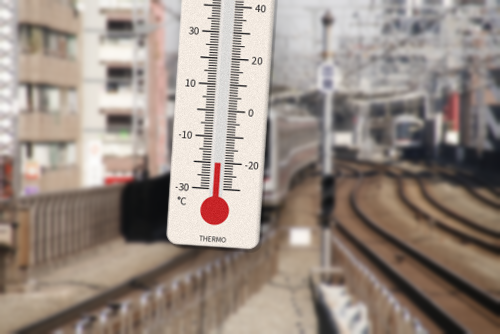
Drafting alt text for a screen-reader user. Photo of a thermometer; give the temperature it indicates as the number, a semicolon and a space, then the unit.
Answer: -20; °C
